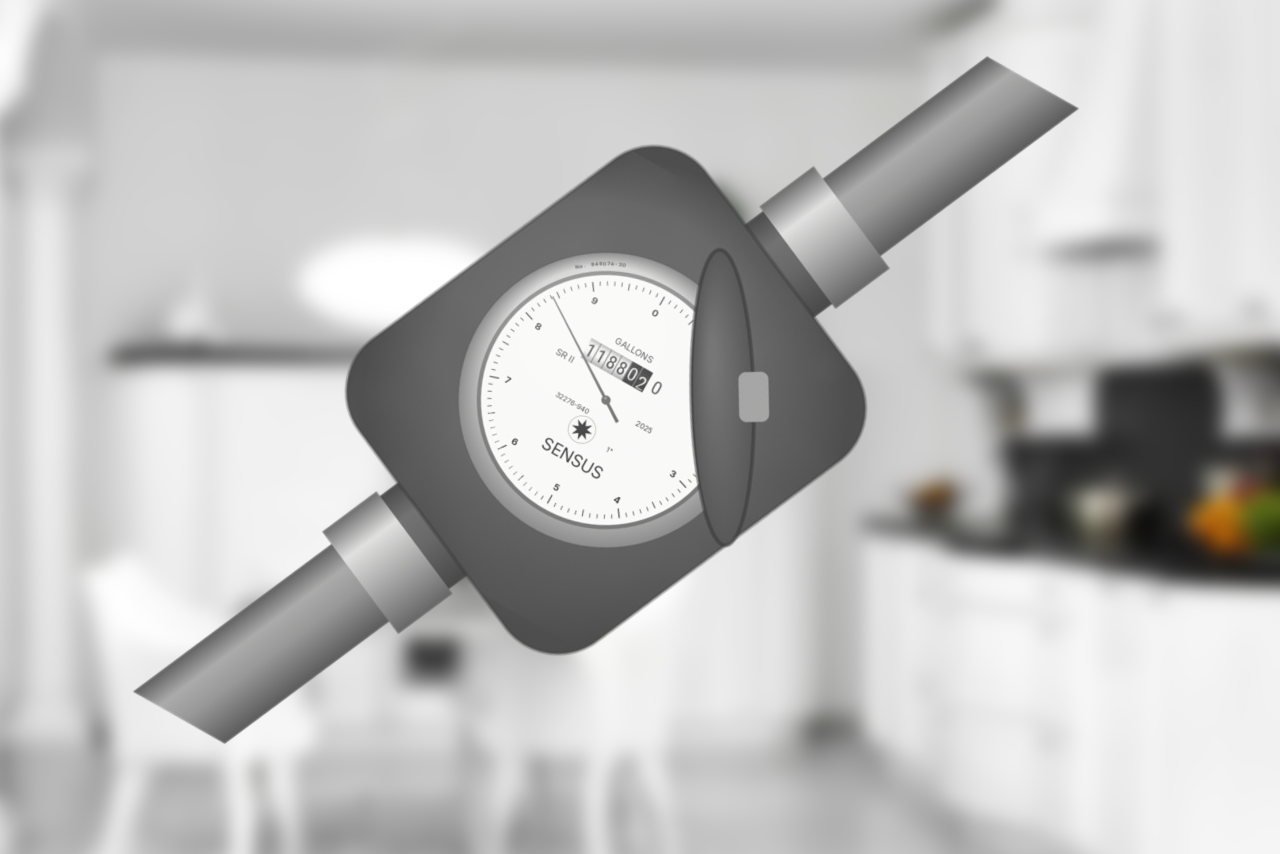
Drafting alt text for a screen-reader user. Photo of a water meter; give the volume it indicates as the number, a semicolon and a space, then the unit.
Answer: 1188018.4; gal
